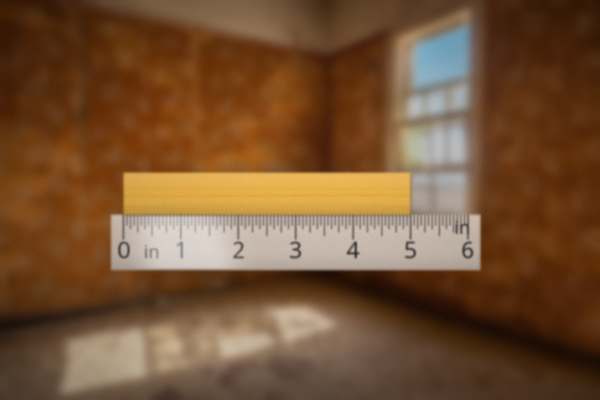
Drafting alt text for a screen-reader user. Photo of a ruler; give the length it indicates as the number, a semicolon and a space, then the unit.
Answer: 5; in
